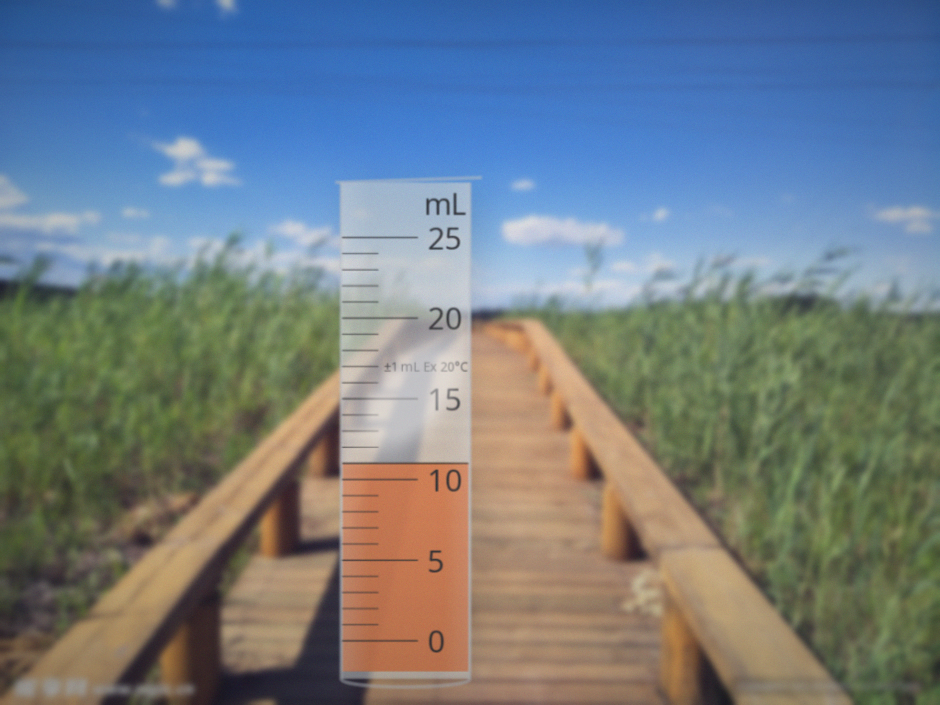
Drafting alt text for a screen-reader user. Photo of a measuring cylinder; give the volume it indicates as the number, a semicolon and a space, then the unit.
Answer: 11; mL
